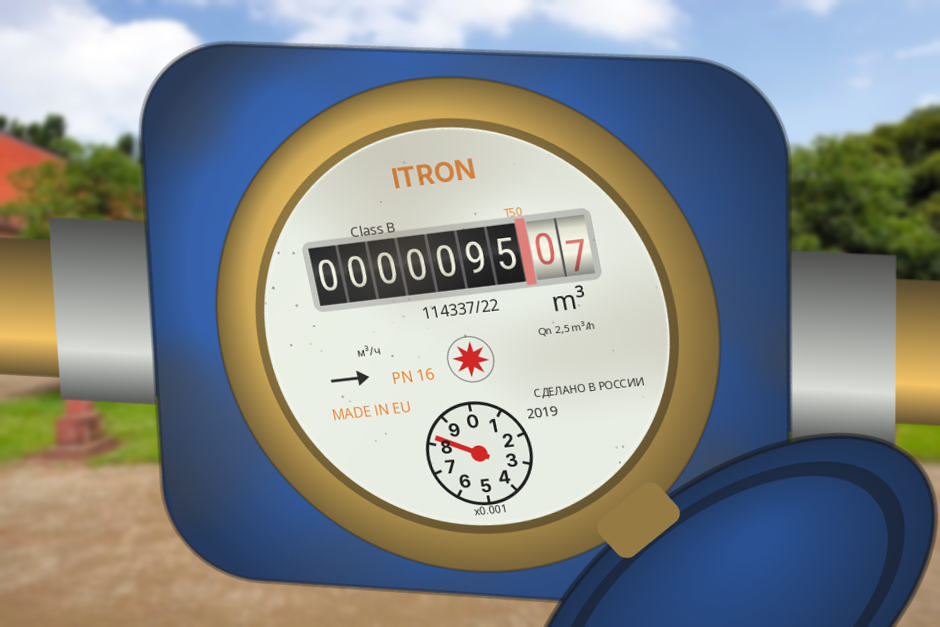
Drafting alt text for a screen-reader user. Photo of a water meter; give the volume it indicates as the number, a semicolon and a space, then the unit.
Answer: 95.068; m³
